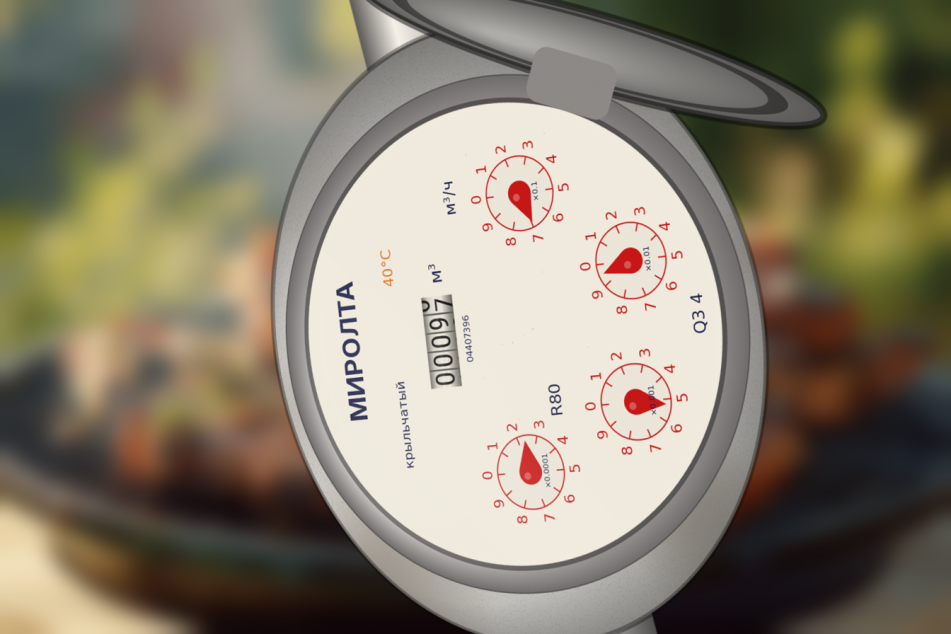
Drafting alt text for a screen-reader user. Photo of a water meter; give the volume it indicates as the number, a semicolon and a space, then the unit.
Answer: 96.6952; m³
